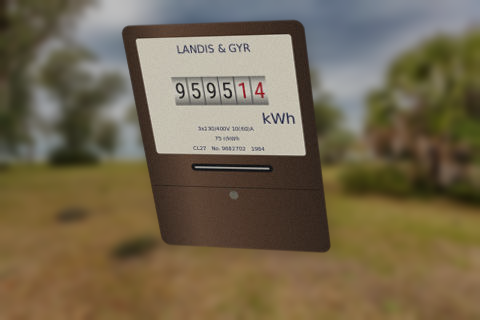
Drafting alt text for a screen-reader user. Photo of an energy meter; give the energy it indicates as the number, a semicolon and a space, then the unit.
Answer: 9595.14; kWh
